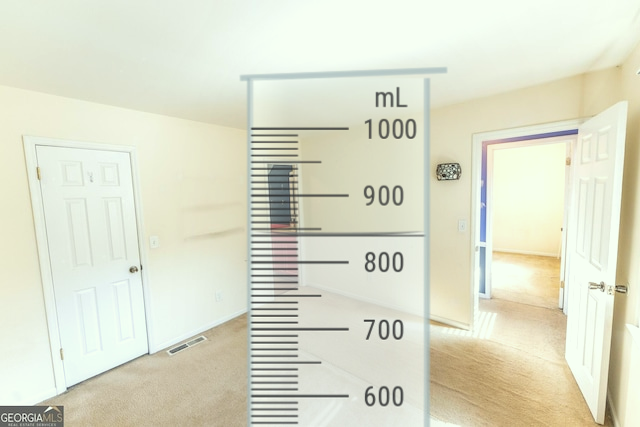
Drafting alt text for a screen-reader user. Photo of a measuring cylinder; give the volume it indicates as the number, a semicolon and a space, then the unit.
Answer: 840; mL
